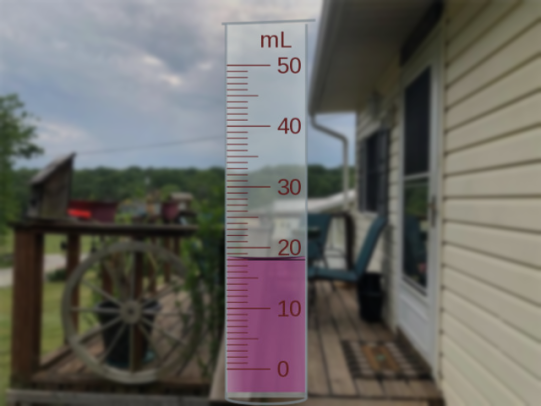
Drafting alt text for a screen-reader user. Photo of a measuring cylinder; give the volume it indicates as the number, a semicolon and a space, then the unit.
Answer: 18; mL
